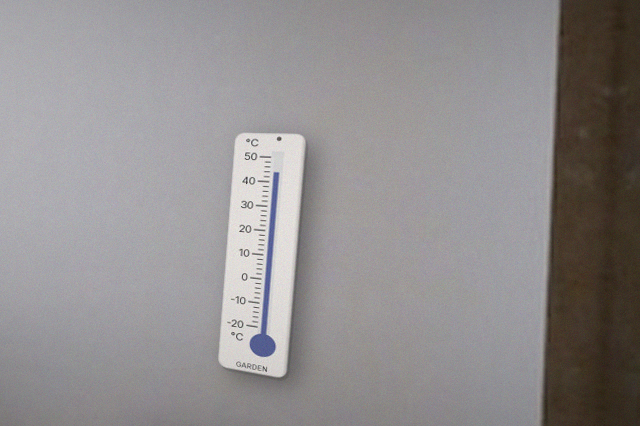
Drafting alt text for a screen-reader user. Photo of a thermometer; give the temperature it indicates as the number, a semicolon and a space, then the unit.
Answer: 44; °C
